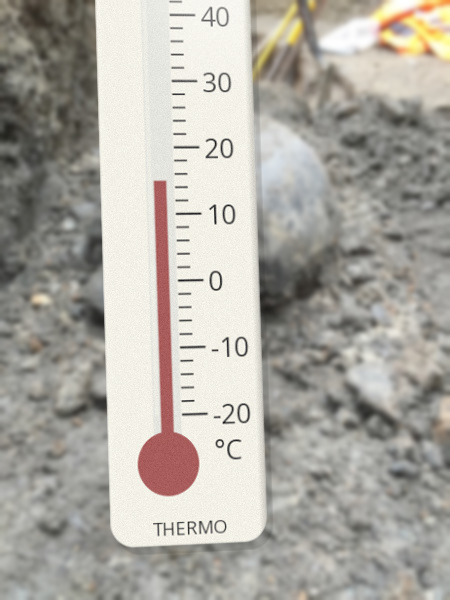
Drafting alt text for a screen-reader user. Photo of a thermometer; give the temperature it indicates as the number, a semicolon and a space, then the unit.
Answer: 15; °C
